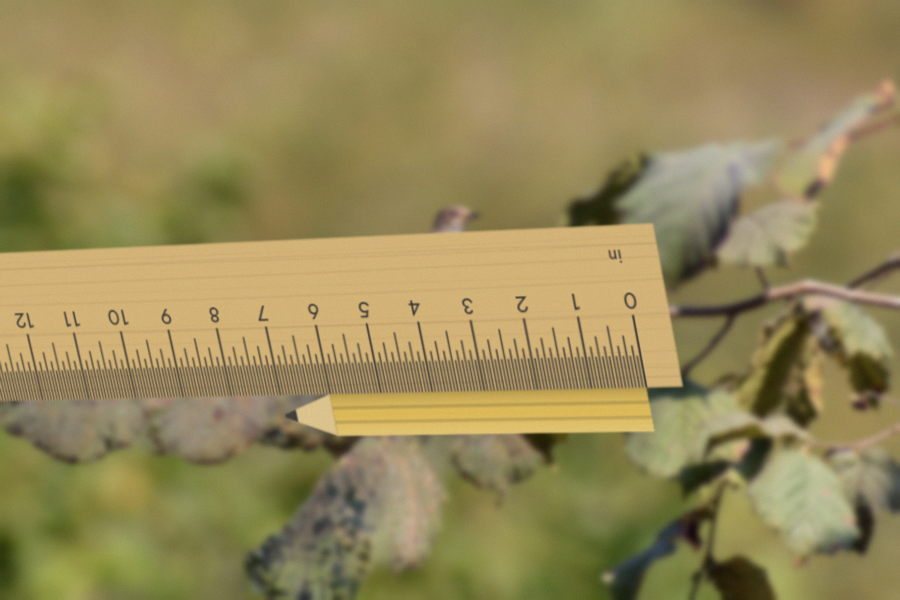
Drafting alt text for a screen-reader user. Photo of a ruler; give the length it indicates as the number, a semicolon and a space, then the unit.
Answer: 7; in
